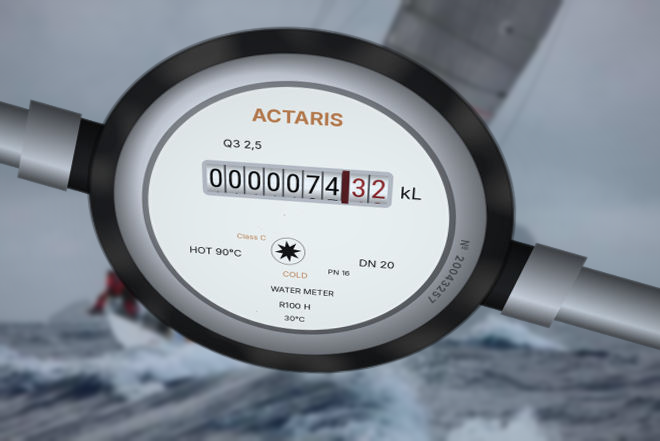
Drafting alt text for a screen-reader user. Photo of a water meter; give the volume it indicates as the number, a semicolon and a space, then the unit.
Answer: 74.32; kL
